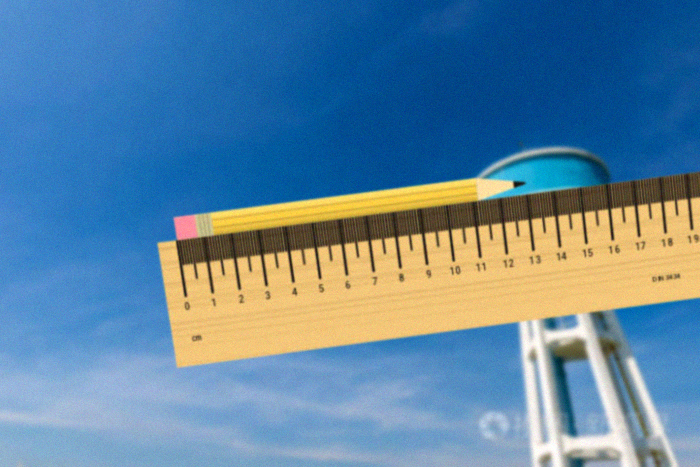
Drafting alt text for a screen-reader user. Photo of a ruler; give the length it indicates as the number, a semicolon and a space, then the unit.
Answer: 13; cm
